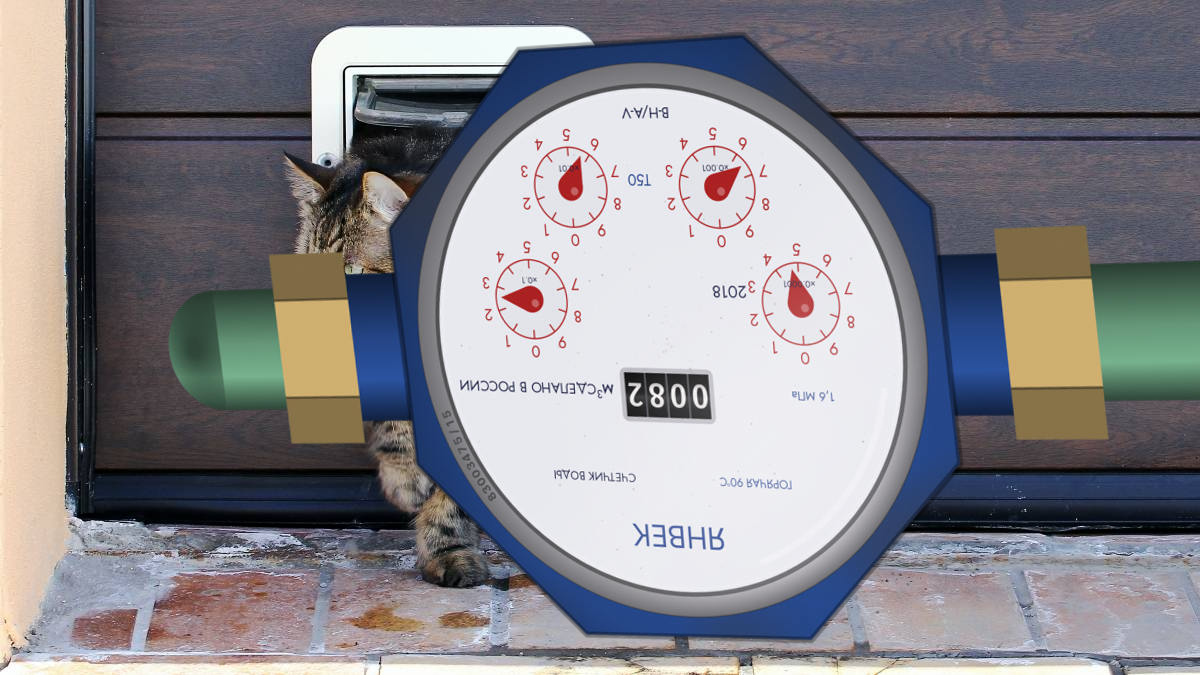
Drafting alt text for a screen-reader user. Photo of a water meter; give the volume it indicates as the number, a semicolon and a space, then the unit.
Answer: 82.2564; m³
